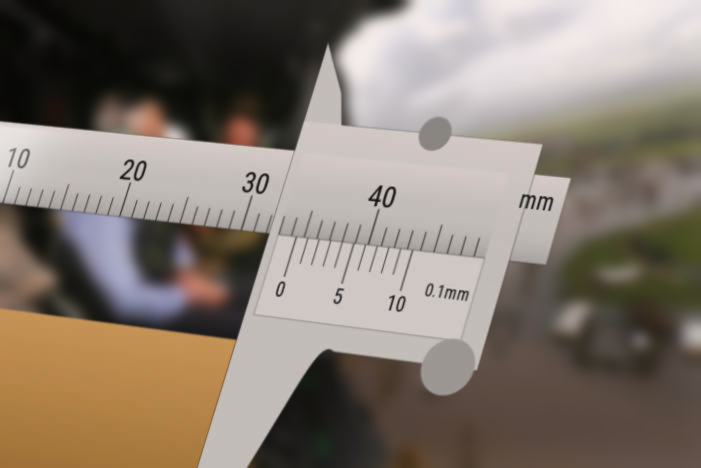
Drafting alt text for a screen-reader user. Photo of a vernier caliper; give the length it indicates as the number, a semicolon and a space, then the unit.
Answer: 34.4; mm
